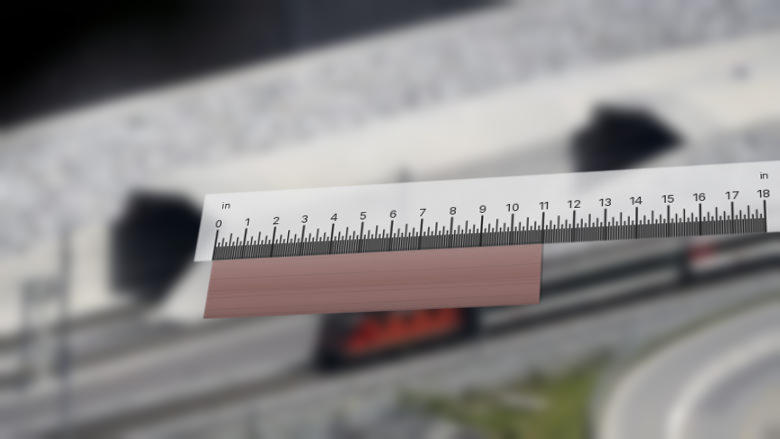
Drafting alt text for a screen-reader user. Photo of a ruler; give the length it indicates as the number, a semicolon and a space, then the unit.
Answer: 11; in
